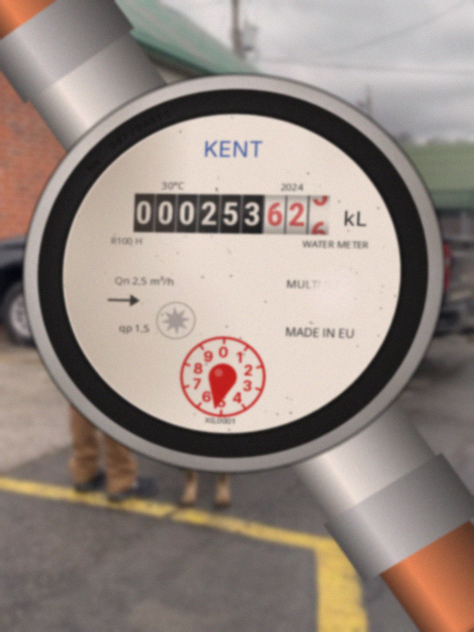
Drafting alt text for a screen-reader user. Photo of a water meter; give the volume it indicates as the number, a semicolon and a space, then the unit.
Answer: 253.6255; kL
